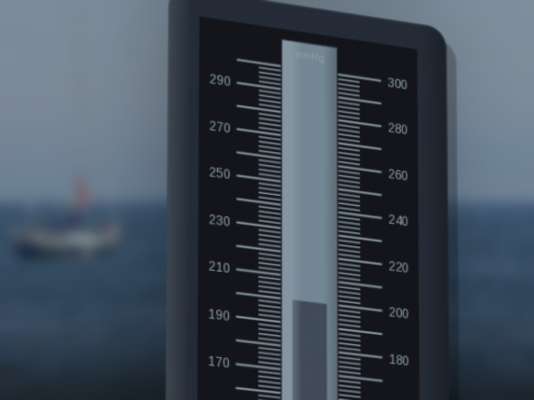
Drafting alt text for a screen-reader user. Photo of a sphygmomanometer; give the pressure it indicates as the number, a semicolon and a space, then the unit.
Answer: 200; mmHg
